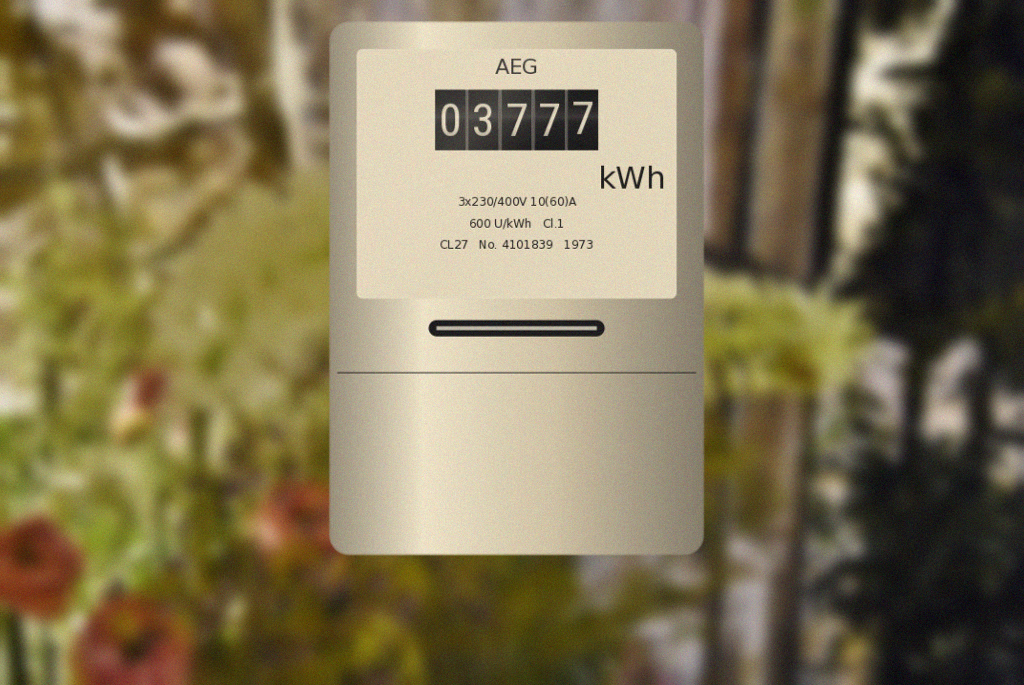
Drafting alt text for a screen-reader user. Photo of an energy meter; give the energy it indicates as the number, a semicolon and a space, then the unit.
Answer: 3777; kWh
